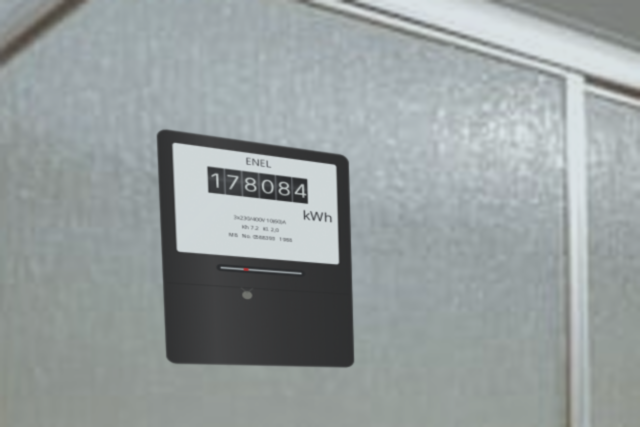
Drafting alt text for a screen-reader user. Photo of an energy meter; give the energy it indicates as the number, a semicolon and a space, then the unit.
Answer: 178084; kWh
